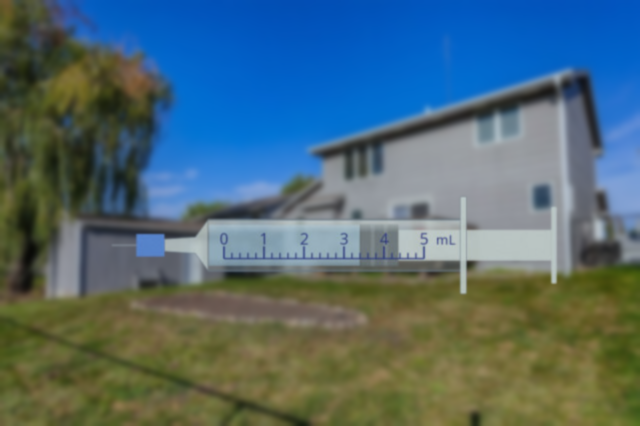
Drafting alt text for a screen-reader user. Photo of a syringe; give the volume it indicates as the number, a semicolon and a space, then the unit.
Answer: 3.4; mL
